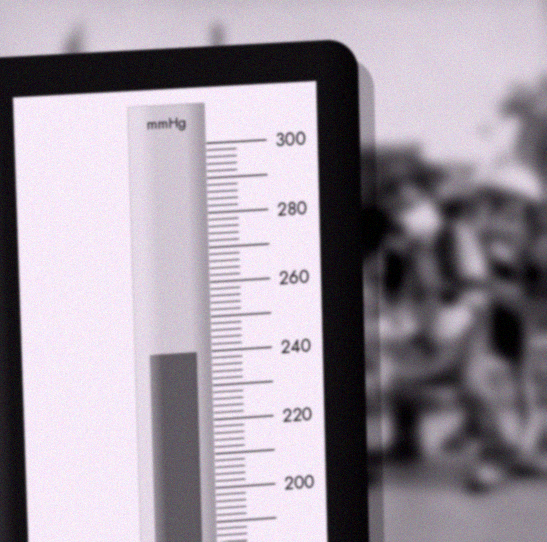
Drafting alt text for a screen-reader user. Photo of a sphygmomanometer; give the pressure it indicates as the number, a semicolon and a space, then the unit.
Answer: 240; mmHg
